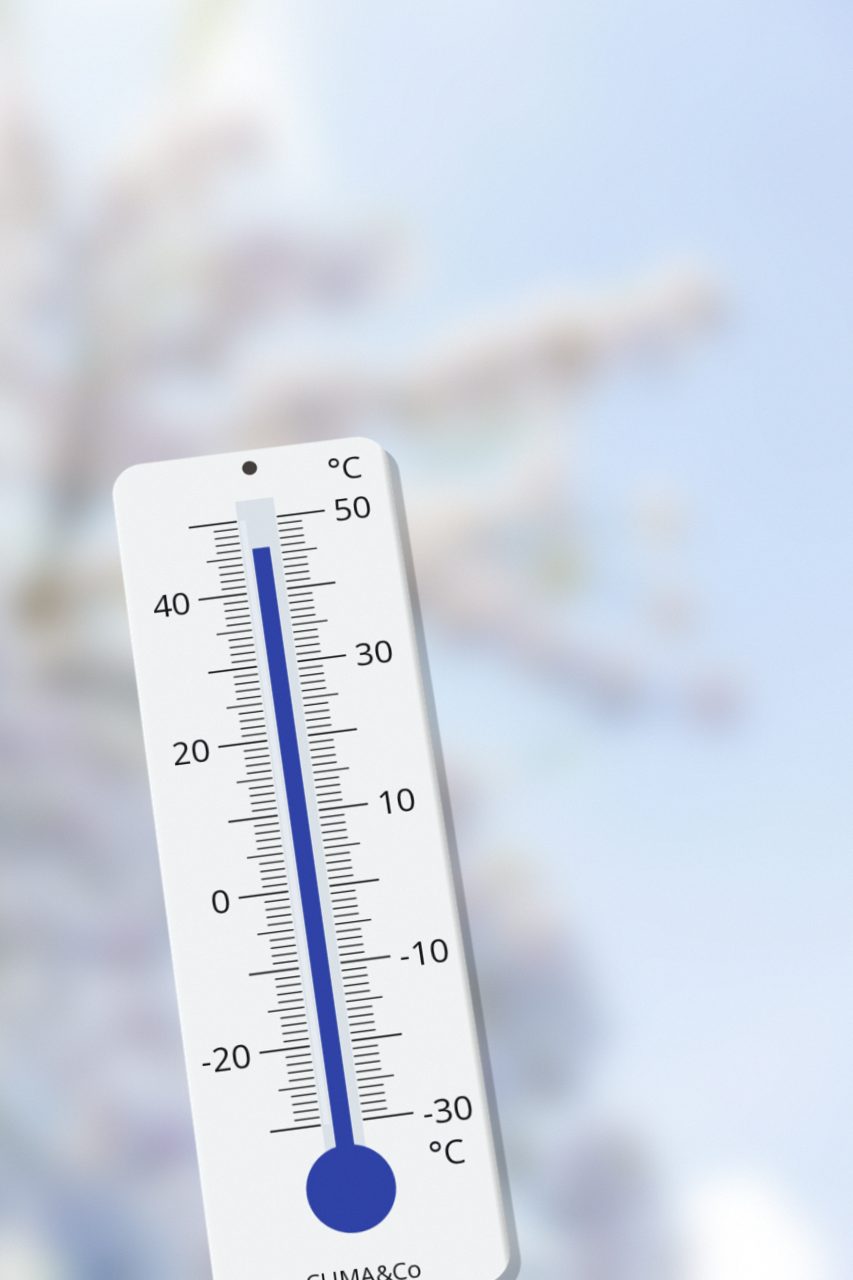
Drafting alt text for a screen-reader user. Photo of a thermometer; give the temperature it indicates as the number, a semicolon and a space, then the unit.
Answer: 46; °C
